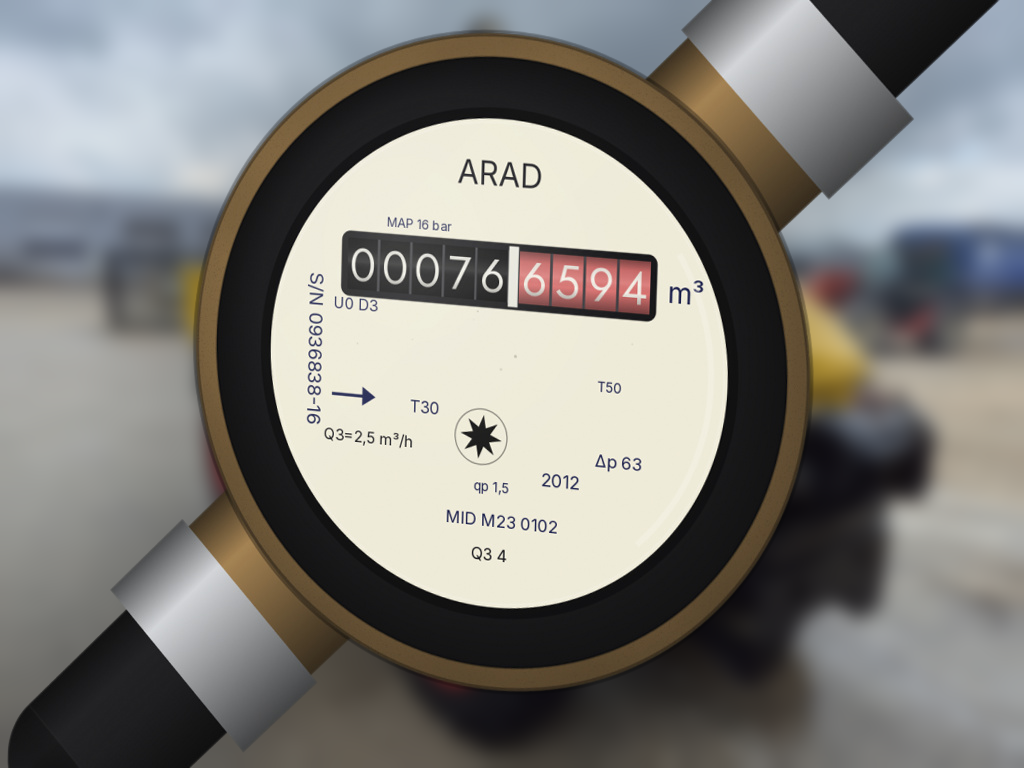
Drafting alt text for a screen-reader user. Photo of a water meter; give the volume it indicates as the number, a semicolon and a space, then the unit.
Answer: 76.6594; m³
